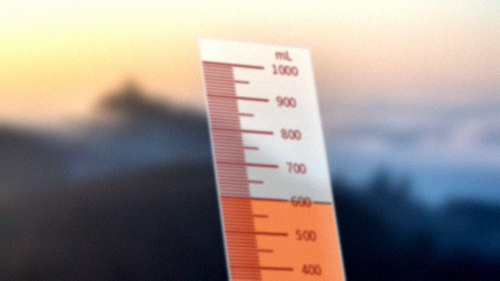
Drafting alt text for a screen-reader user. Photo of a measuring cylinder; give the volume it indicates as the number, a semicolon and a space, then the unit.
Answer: 600; mL
